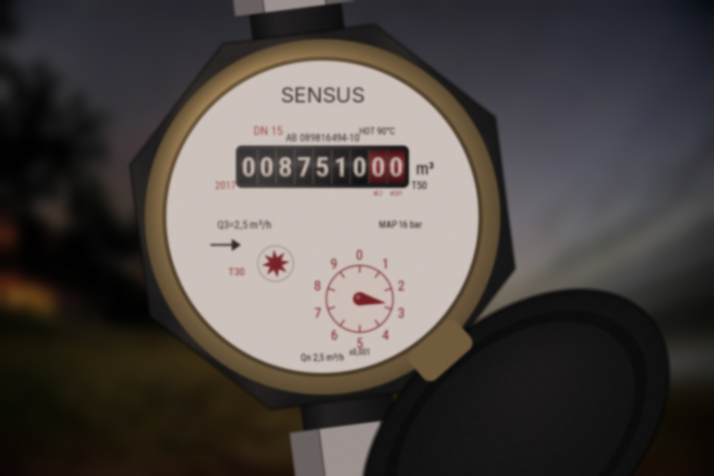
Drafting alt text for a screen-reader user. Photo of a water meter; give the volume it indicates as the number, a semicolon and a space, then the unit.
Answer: 87510.002; m³
